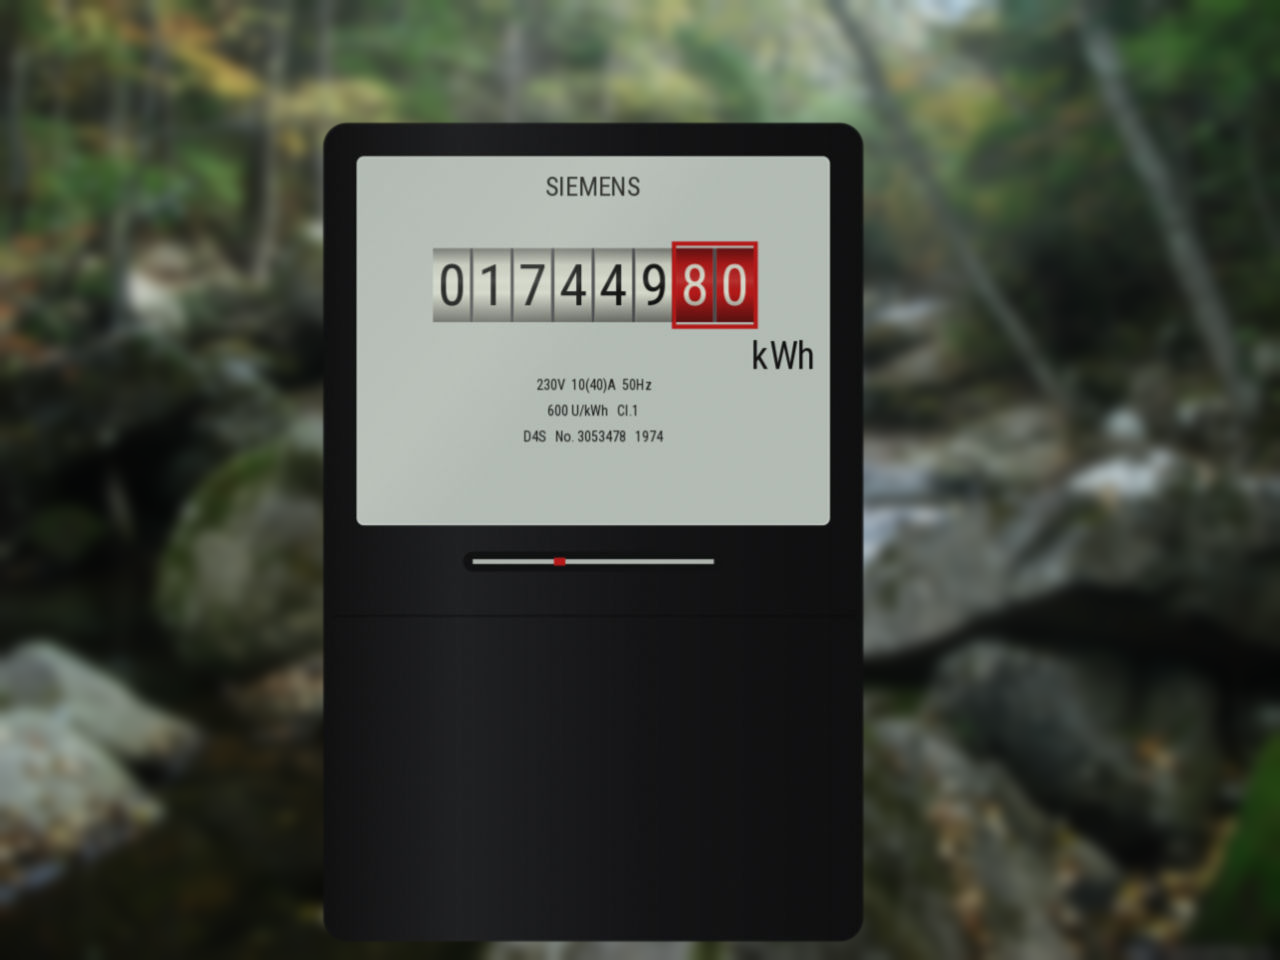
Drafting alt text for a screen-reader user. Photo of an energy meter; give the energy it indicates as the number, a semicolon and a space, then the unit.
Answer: 17449.80; kWh
